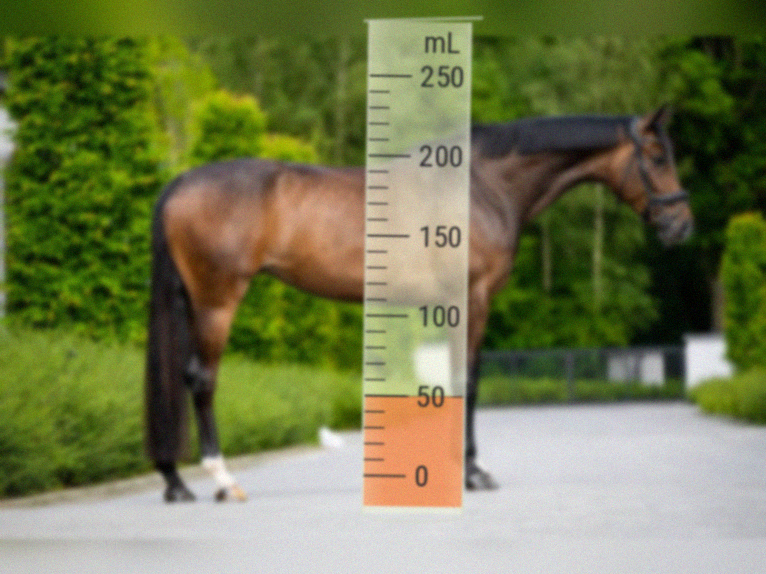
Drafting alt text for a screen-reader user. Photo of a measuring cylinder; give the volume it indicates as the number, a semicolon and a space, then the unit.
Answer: 50; mL
